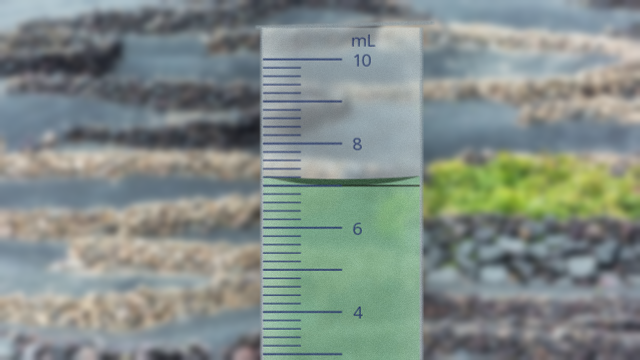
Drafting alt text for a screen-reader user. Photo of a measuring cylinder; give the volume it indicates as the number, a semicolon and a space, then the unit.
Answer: 7; mL
